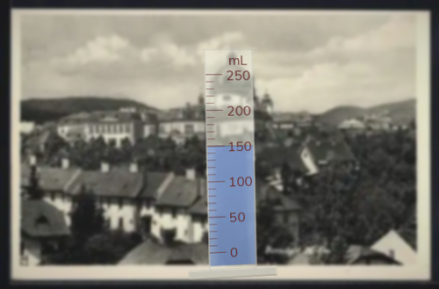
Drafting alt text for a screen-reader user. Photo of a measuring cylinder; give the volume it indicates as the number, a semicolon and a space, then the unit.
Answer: 150; mL
